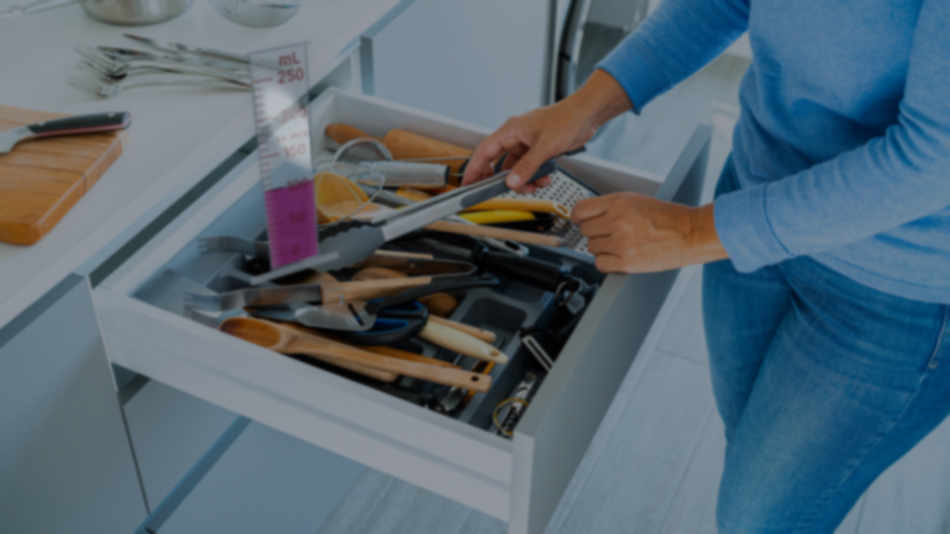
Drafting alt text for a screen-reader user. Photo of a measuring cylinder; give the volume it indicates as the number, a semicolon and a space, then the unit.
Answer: 100; mL
